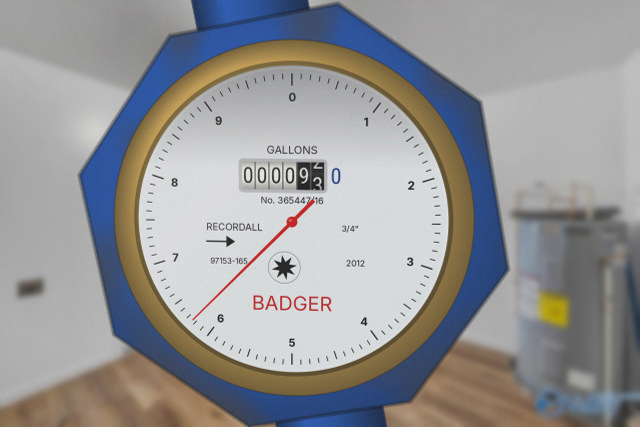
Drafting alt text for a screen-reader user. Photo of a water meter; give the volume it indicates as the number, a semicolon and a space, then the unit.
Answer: 926.2; gal
